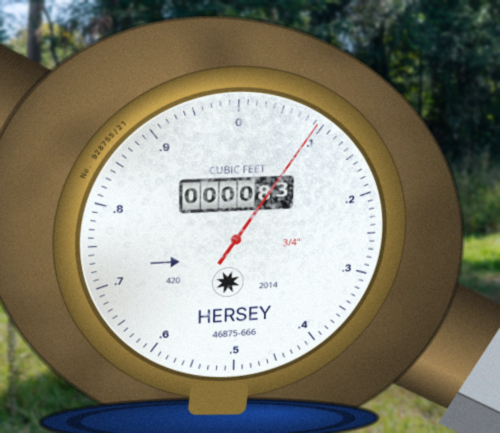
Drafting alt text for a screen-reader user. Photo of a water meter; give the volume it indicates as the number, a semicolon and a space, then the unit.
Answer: 83.09; ft³
